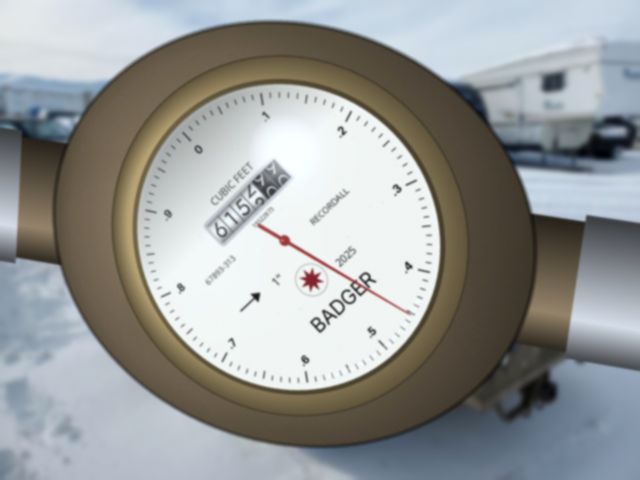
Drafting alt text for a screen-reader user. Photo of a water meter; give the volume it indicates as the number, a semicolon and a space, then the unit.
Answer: 615299.45; ft³
